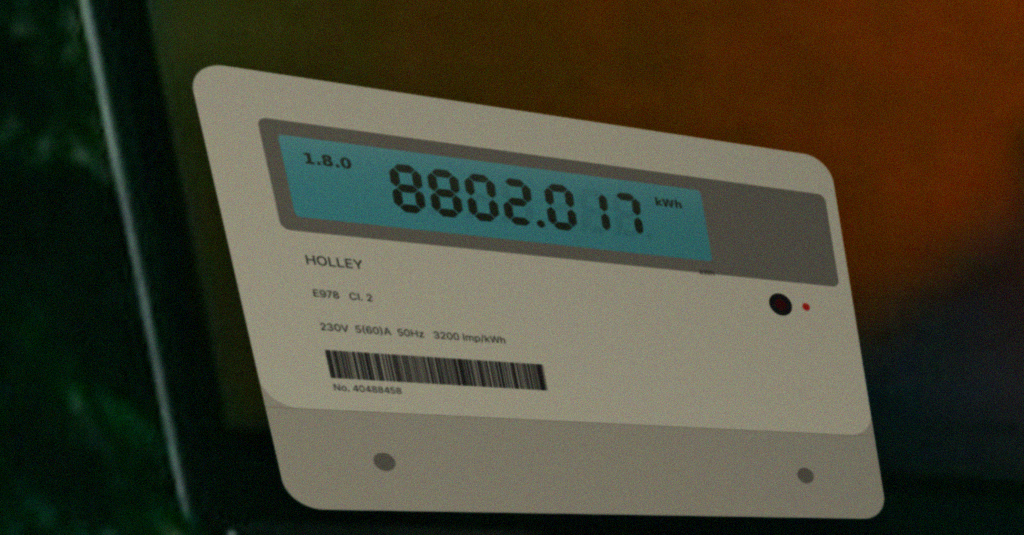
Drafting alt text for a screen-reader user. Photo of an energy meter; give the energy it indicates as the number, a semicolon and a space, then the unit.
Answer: 8802.017; kWh
